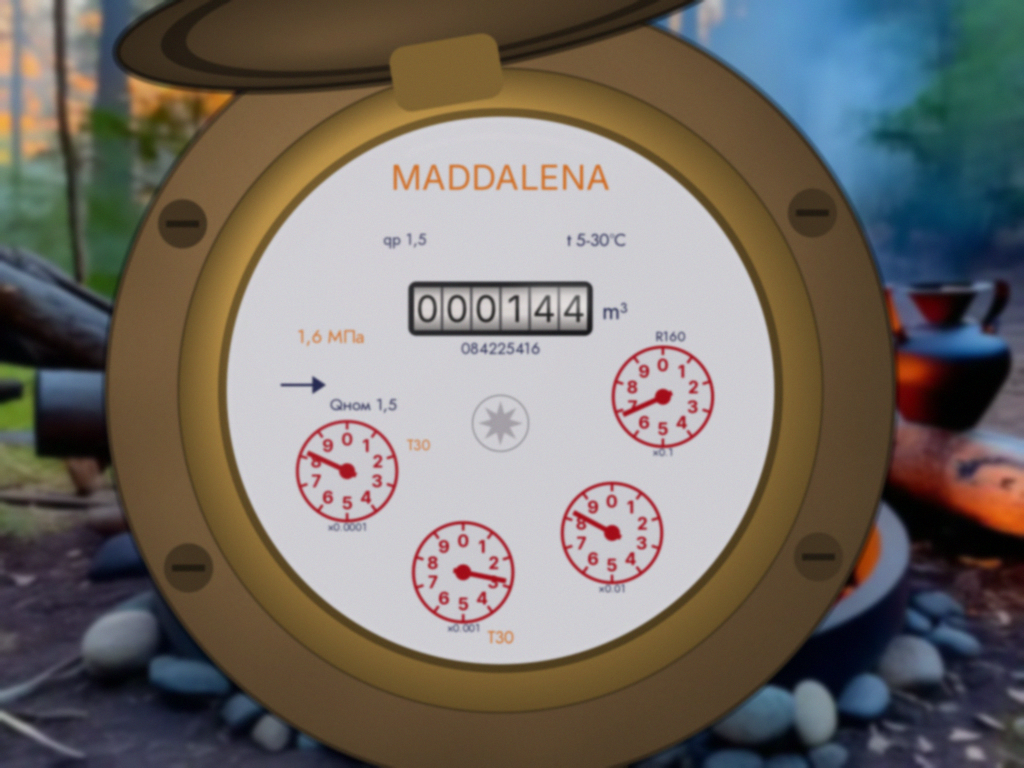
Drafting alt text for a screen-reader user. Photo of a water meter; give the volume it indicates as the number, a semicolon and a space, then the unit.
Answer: 144.6828; m³
